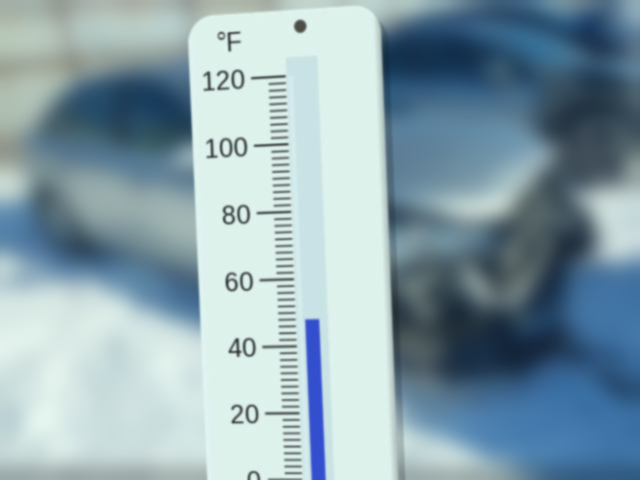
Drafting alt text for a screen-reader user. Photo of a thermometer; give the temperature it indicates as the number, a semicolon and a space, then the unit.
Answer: 48; °F
